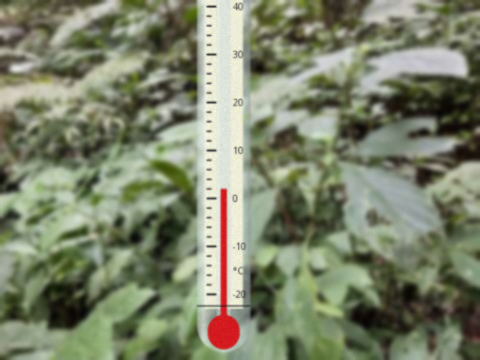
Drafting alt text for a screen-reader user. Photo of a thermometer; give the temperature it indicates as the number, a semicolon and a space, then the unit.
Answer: 2; °C
